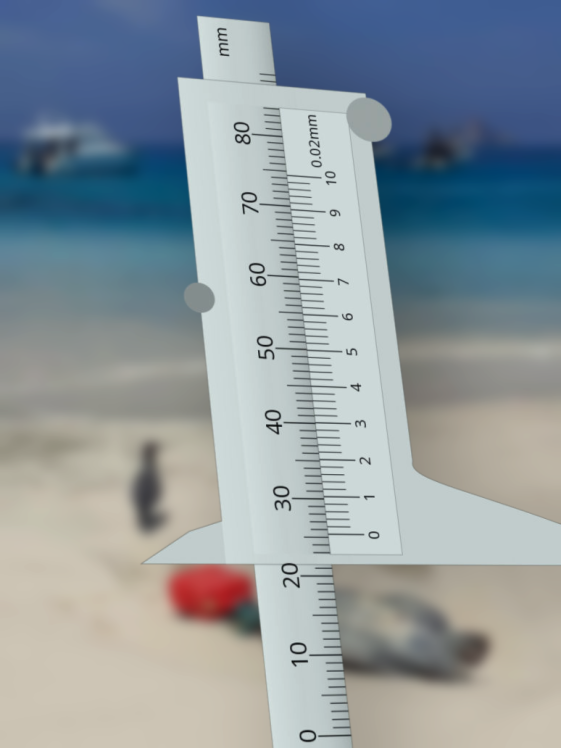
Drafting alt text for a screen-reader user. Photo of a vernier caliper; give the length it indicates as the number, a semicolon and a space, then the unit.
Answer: 25.4; mm
